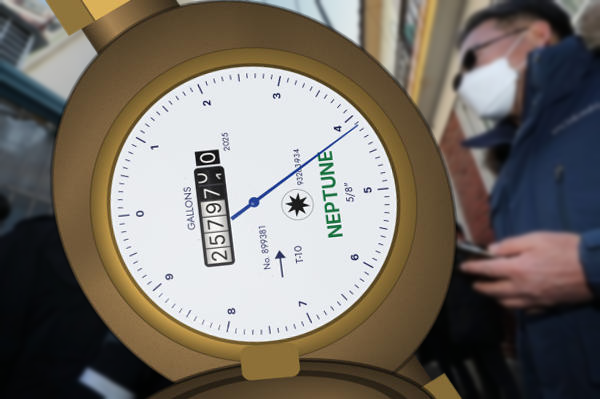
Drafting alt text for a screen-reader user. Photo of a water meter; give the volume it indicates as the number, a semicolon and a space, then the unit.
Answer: 2579704.1; gal
